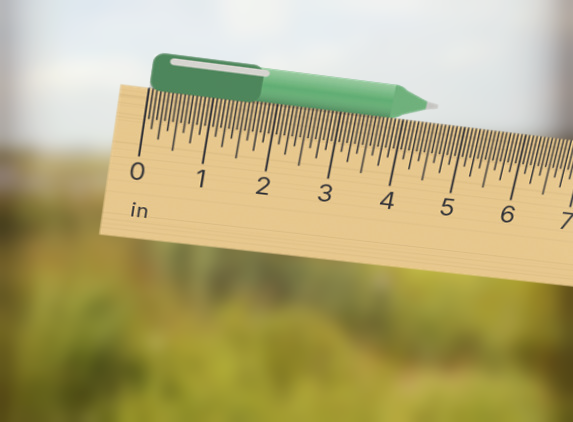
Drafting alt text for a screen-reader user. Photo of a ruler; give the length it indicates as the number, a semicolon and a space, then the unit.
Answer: 4.5; in
